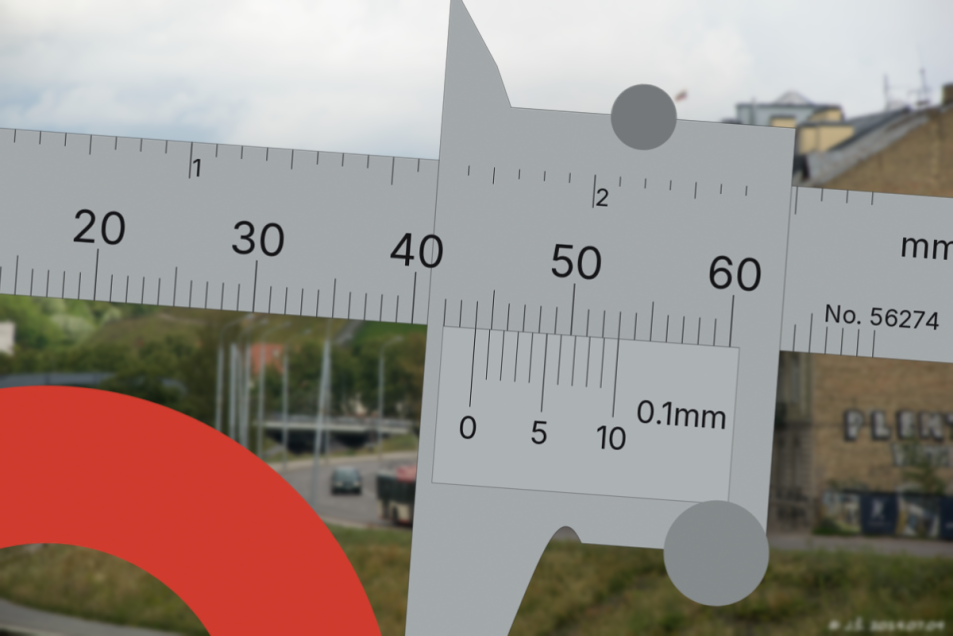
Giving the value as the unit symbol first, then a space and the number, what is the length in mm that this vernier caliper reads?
mm 44.0
